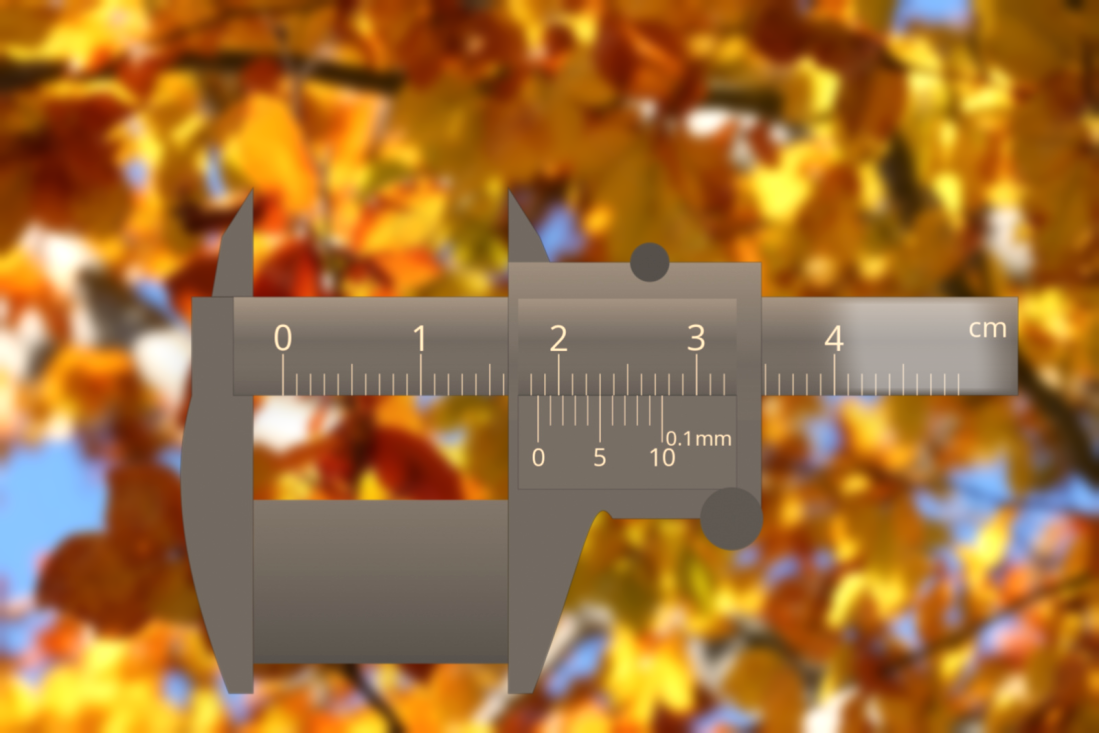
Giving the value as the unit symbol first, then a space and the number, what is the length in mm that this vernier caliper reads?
mm 18.5
